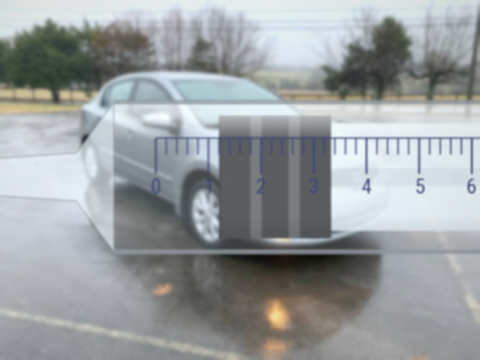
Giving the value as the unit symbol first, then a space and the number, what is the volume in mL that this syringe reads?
mL 1.2
